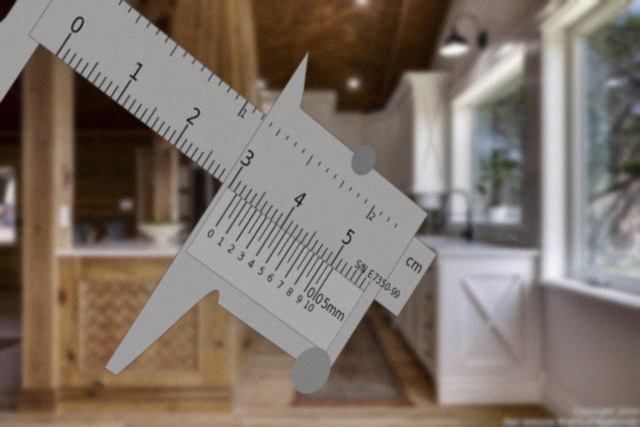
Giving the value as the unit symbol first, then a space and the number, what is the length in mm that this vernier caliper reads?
mm 31.5
